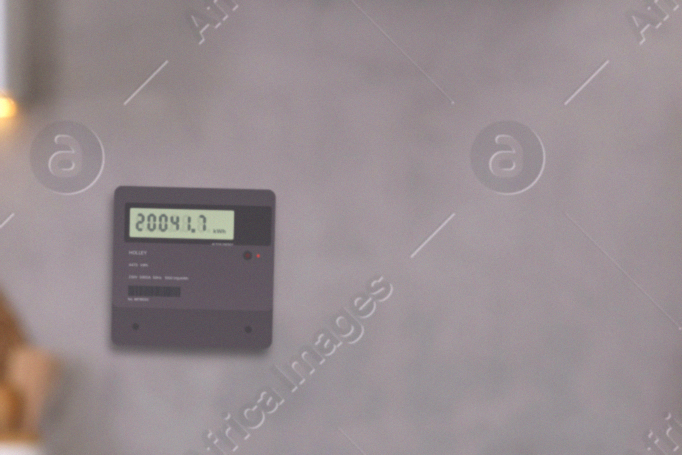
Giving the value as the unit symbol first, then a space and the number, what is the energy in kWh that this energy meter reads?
kWh 20041.7
